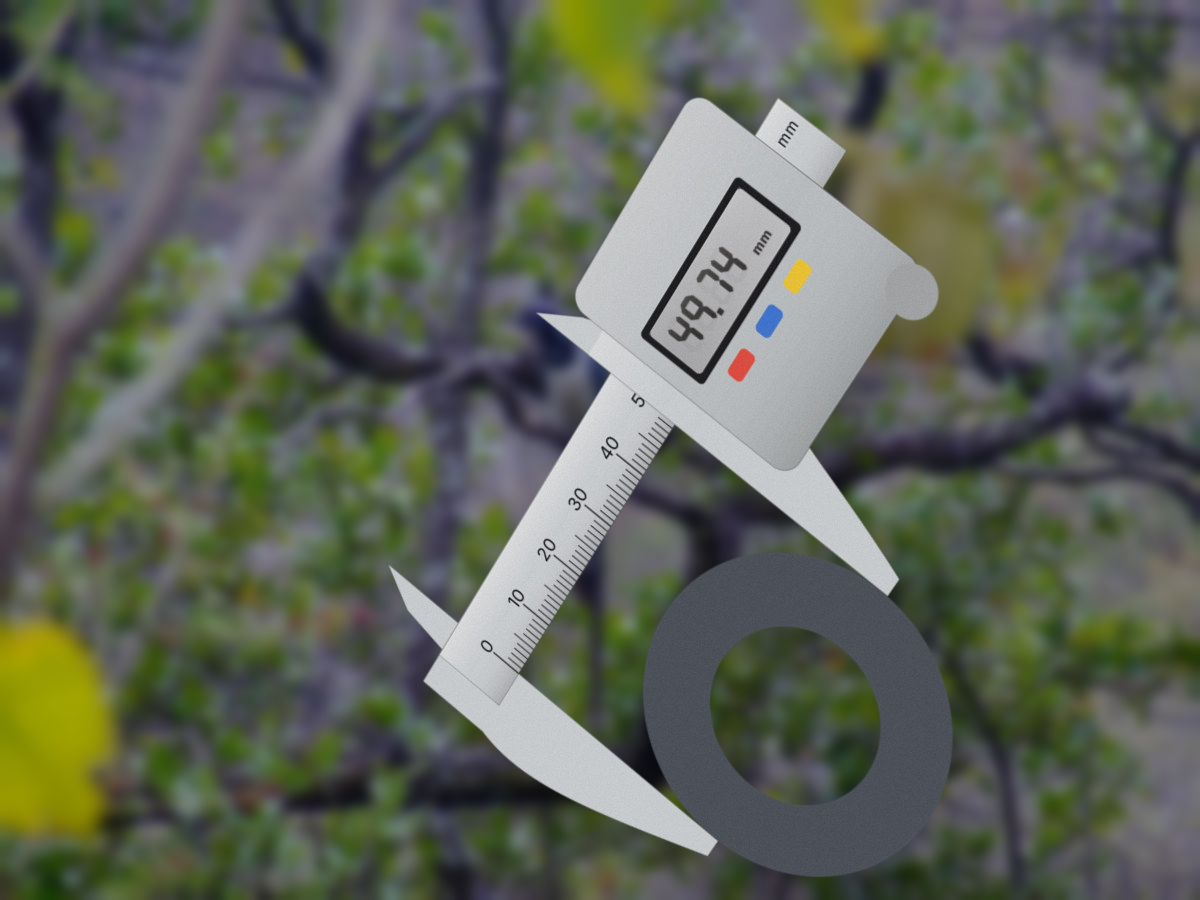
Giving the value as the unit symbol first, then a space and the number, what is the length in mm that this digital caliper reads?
mm 49.74
